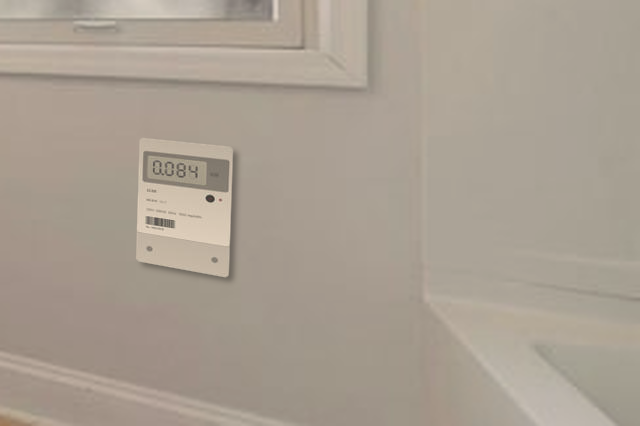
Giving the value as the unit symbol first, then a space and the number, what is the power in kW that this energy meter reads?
kW 0.084
